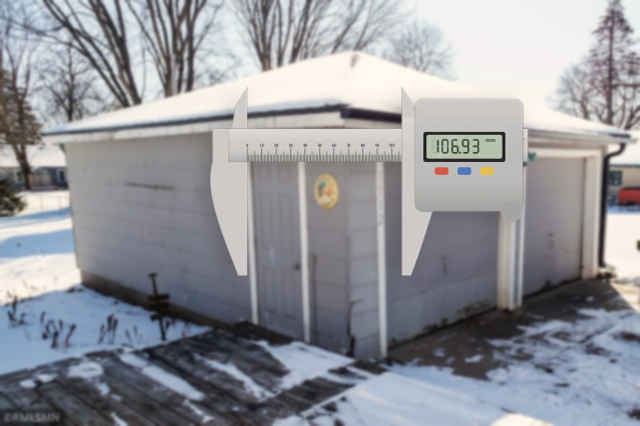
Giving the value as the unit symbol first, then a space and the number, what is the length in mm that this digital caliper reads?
mm 106.93
